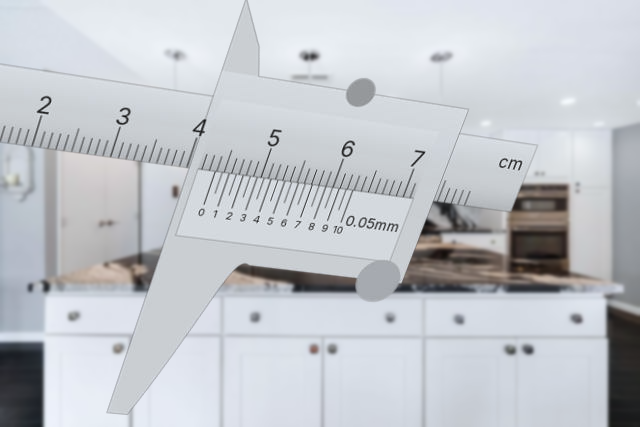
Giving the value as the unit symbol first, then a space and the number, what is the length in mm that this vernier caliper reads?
mm 43.8
